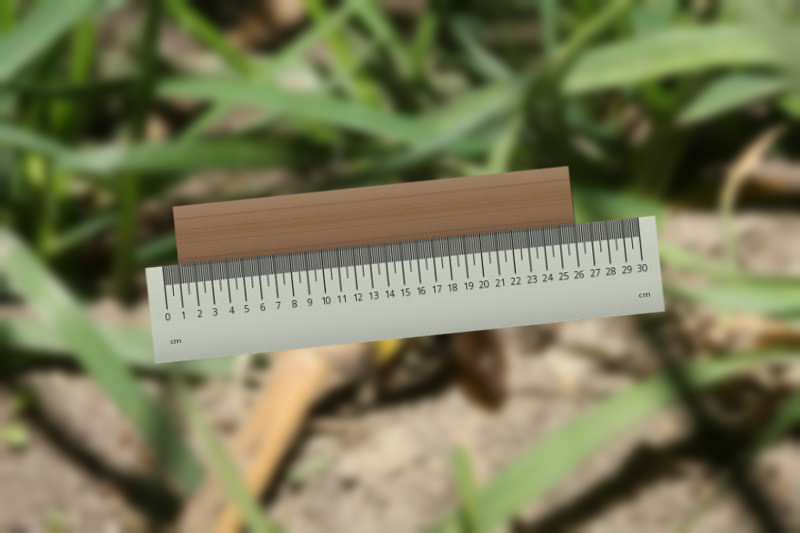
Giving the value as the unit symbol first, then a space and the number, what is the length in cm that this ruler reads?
cm 25
